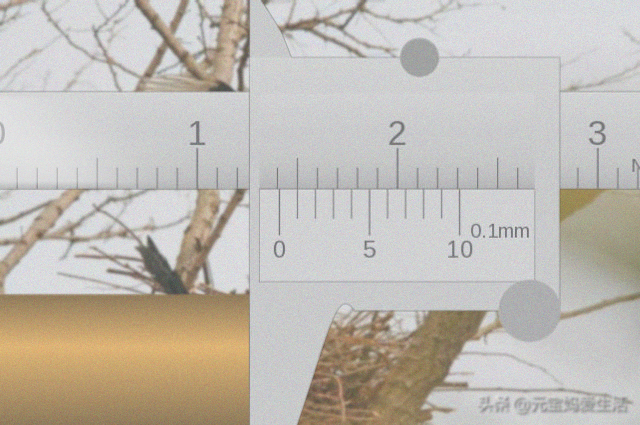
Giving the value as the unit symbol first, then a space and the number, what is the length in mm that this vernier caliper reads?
mm 14.1
